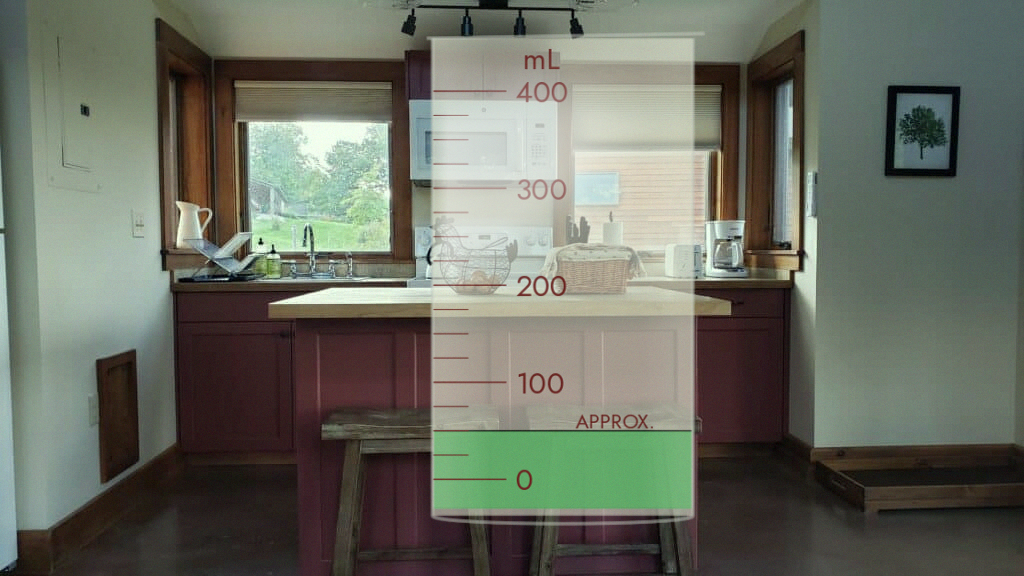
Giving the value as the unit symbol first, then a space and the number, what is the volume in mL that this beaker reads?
mL 50
